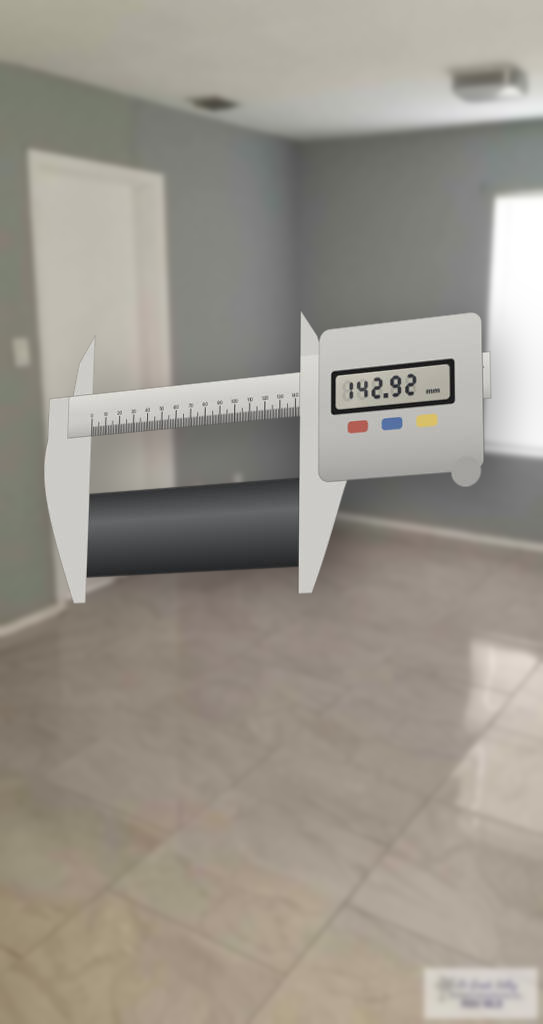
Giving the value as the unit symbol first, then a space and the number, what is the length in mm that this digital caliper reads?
mm 142.92
